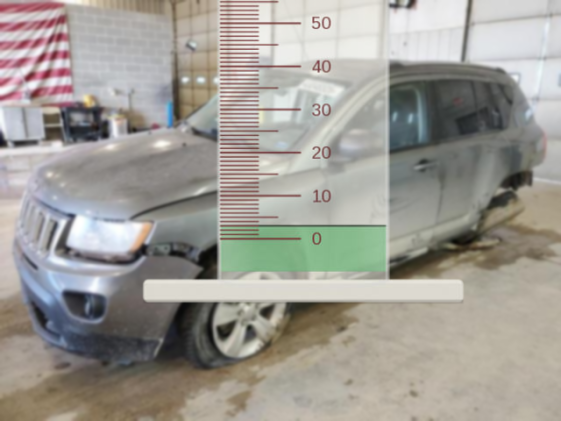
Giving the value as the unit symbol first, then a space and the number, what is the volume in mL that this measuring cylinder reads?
mL 3
